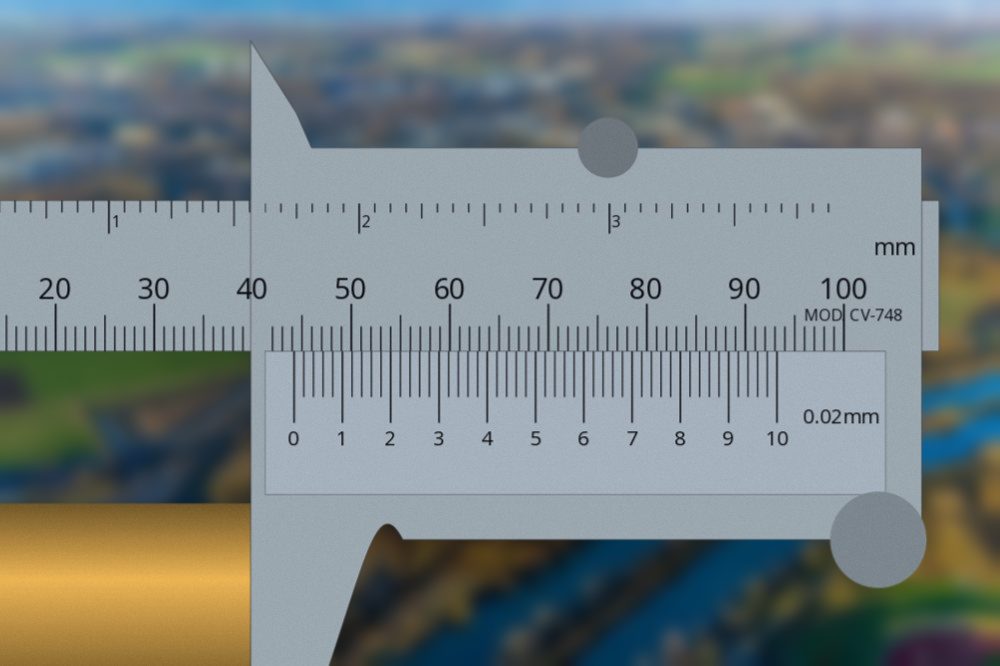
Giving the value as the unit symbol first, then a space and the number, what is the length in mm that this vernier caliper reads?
mm 44.2
